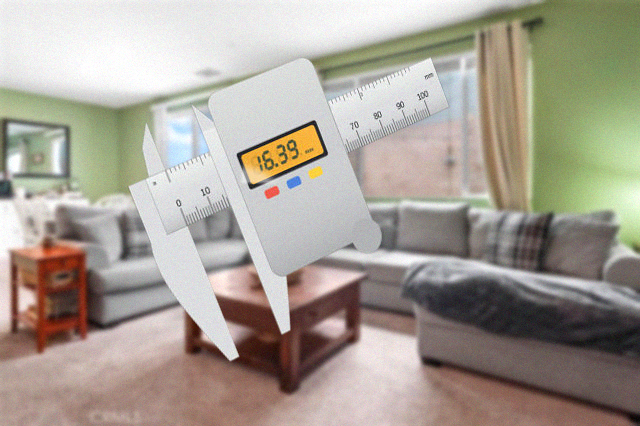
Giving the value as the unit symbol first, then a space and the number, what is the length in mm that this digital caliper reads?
mm 16.39
